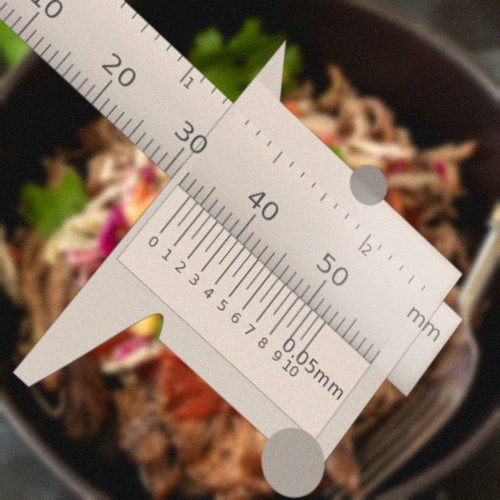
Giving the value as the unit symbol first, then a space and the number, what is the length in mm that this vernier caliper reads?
mm 33.6
